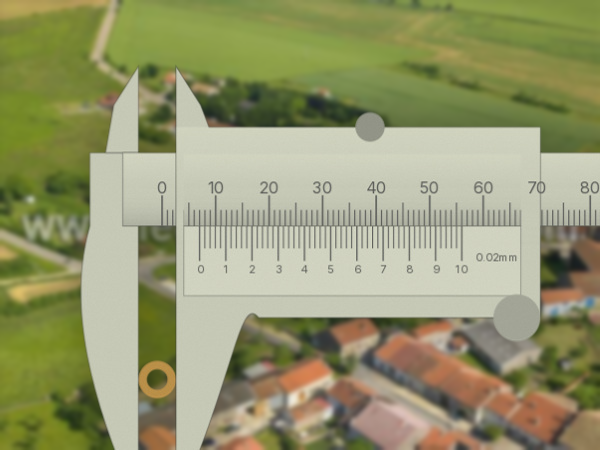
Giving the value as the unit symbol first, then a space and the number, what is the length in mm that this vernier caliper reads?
mm 7.0
